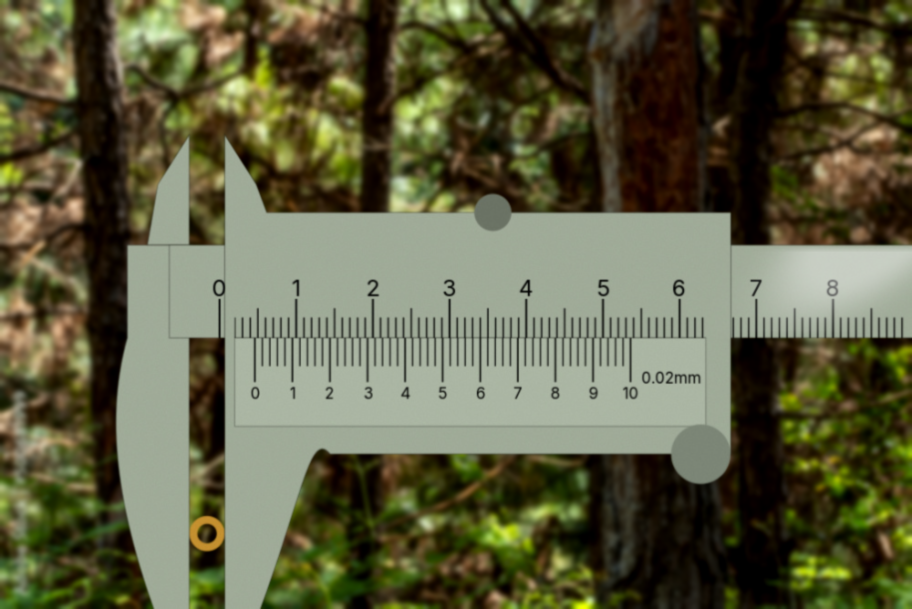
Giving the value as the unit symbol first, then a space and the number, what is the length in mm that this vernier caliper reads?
mm 4.6
